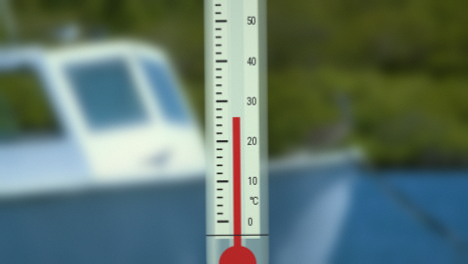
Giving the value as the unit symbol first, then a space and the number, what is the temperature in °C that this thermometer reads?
°C 26
